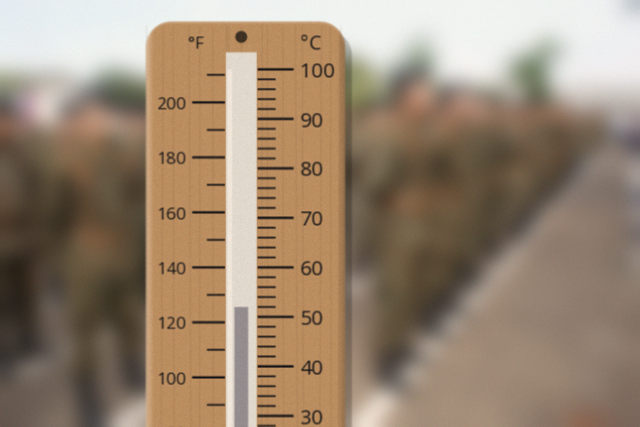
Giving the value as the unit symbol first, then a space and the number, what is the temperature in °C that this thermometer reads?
°C 52
